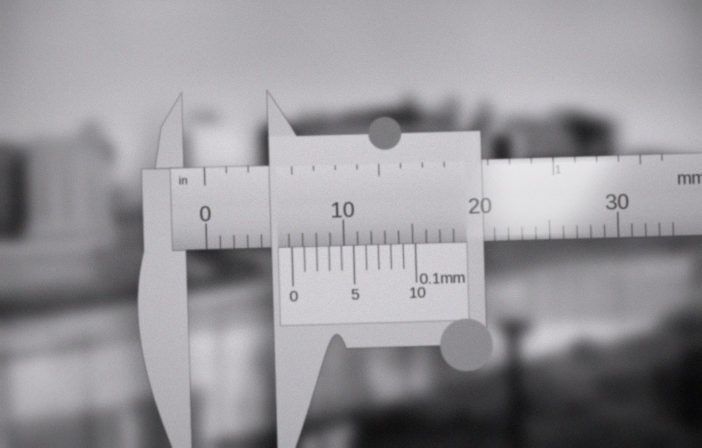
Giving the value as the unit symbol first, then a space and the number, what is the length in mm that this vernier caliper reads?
mm 6.2
